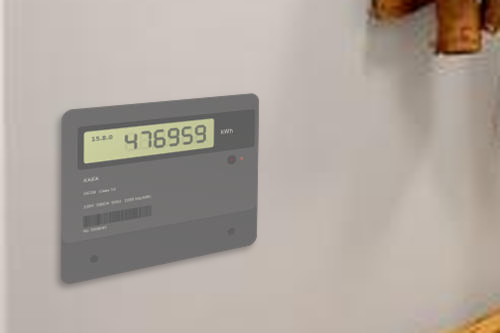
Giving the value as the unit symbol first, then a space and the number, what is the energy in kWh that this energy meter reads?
kWh 476959
